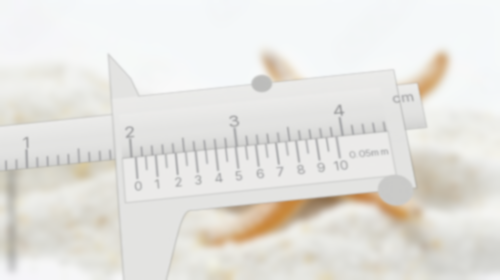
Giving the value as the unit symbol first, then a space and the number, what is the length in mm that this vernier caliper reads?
mm 20.4
